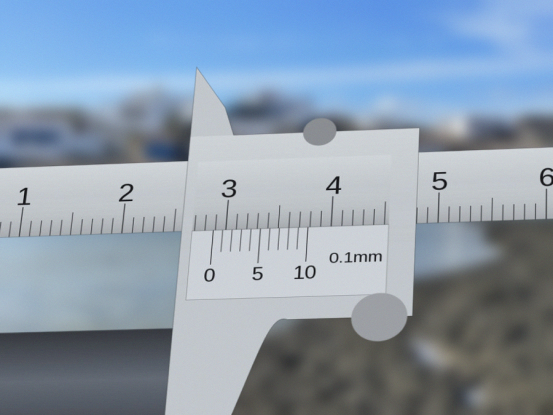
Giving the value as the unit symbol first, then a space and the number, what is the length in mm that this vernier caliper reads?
mm 28.8
